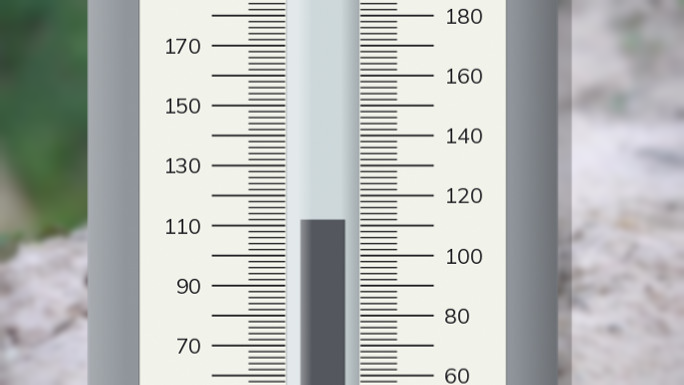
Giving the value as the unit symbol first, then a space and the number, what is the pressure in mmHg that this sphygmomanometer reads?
mmHg 112
